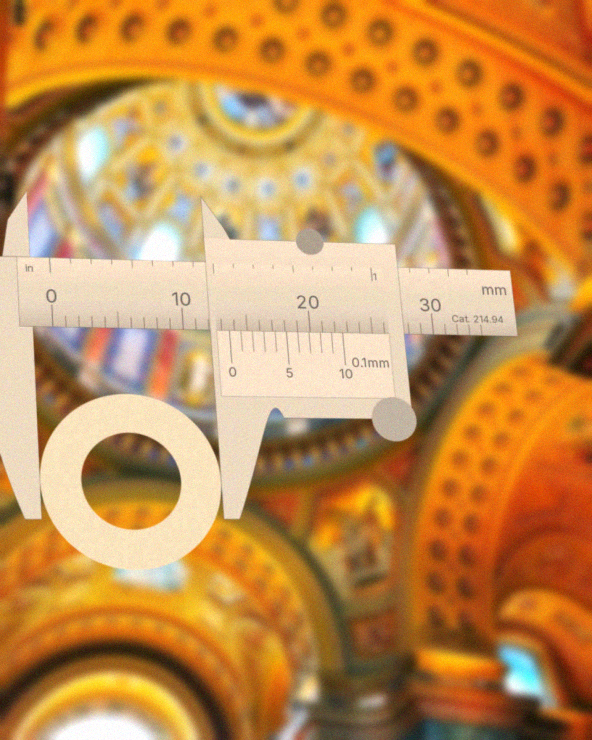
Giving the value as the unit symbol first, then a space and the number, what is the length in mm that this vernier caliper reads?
mm 13.6
